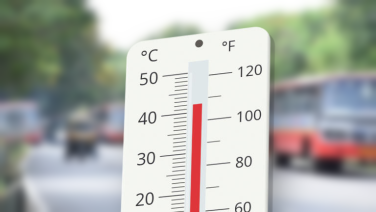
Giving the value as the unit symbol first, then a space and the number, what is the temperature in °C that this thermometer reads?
°C 42
